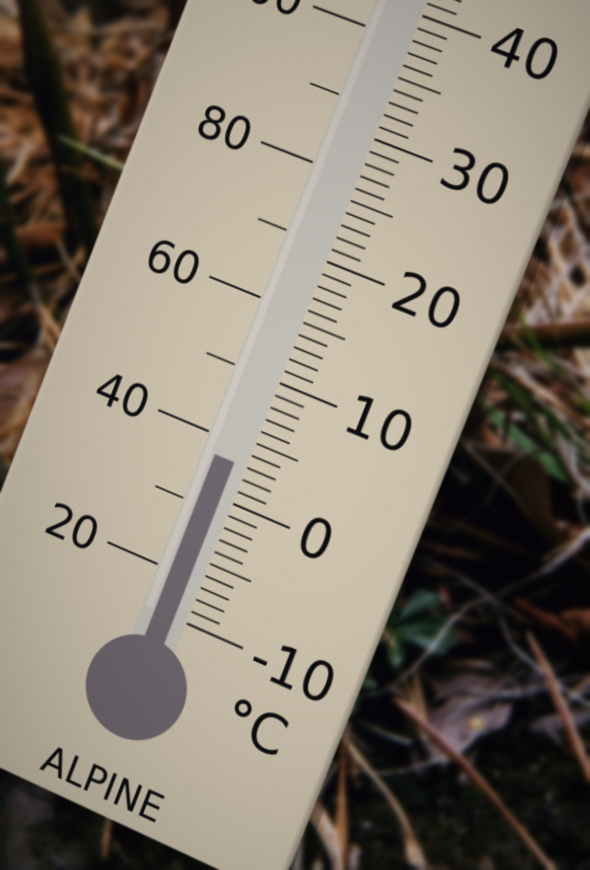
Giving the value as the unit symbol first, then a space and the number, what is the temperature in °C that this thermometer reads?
°C 3
